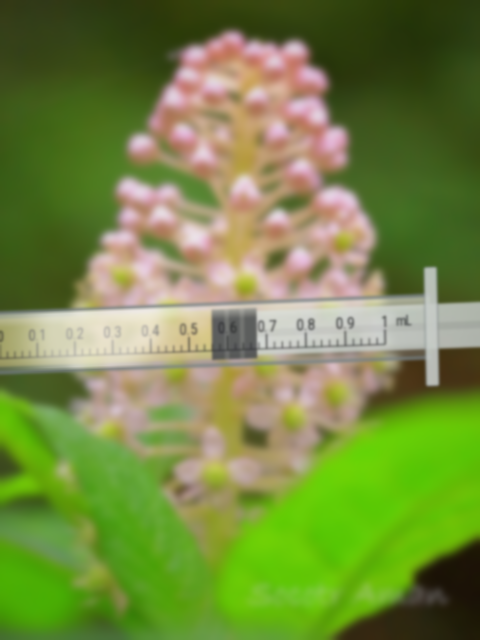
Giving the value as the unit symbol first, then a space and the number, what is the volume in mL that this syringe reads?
mL 0.56
